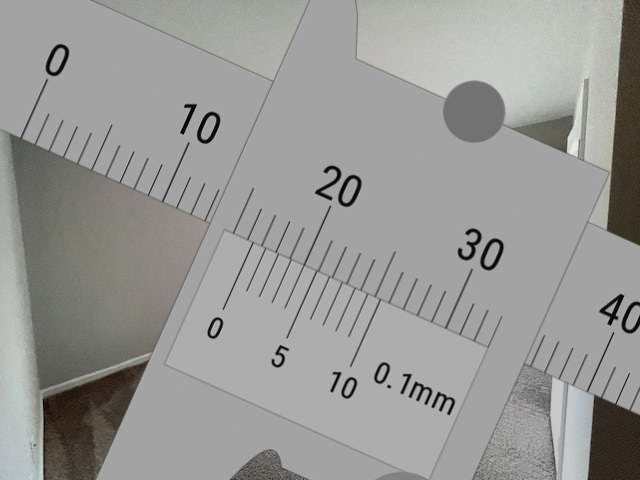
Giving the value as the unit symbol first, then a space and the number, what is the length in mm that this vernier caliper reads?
mm 16.4
